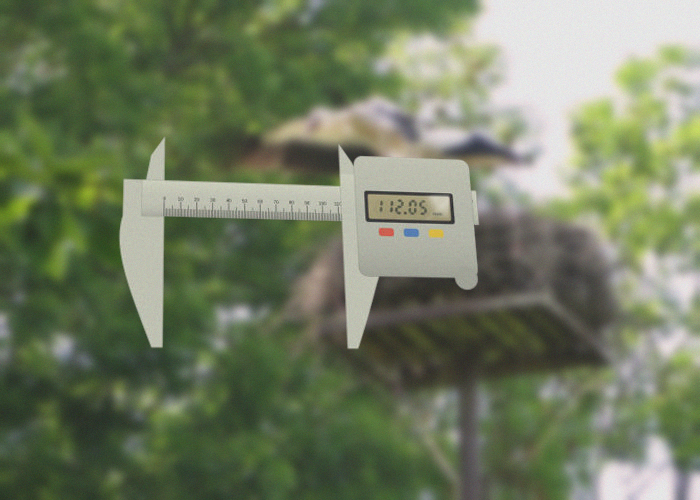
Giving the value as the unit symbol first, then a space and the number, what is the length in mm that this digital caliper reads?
mm 112.05
